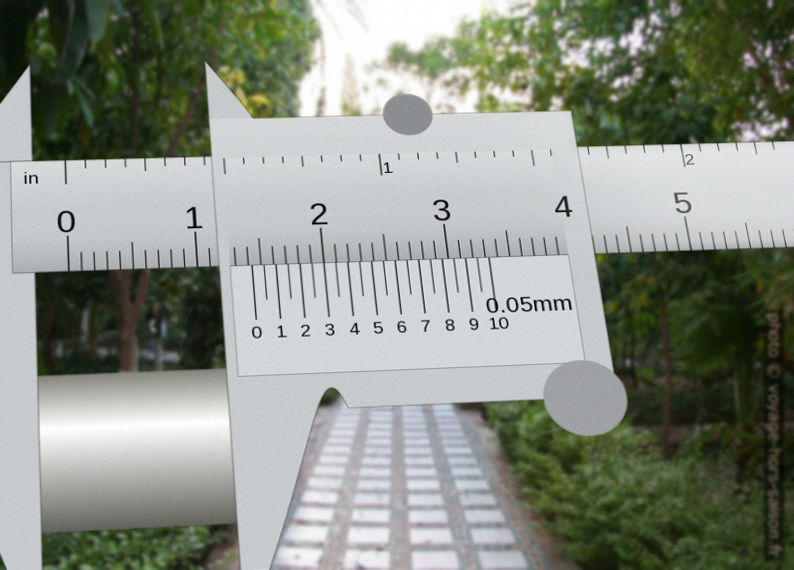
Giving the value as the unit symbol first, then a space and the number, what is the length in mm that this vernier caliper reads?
mm 14.3
